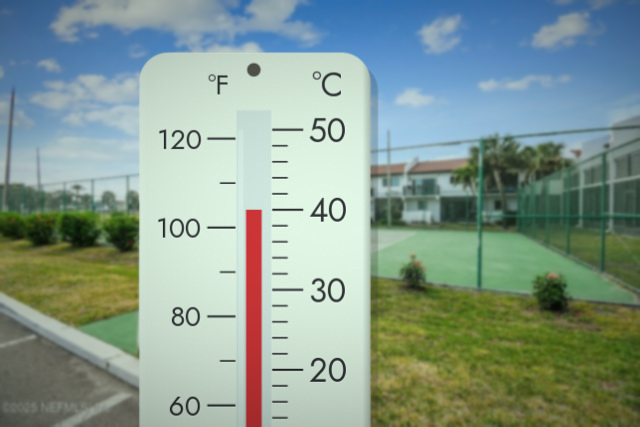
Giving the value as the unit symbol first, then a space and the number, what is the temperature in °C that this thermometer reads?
°C 40
